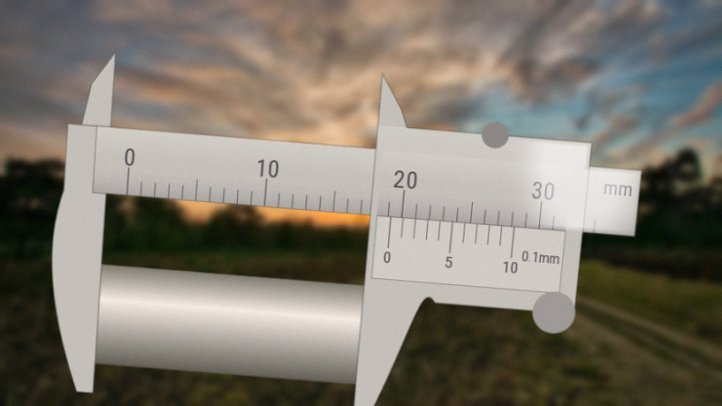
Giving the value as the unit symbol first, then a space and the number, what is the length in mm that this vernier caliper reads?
mm 19.2
